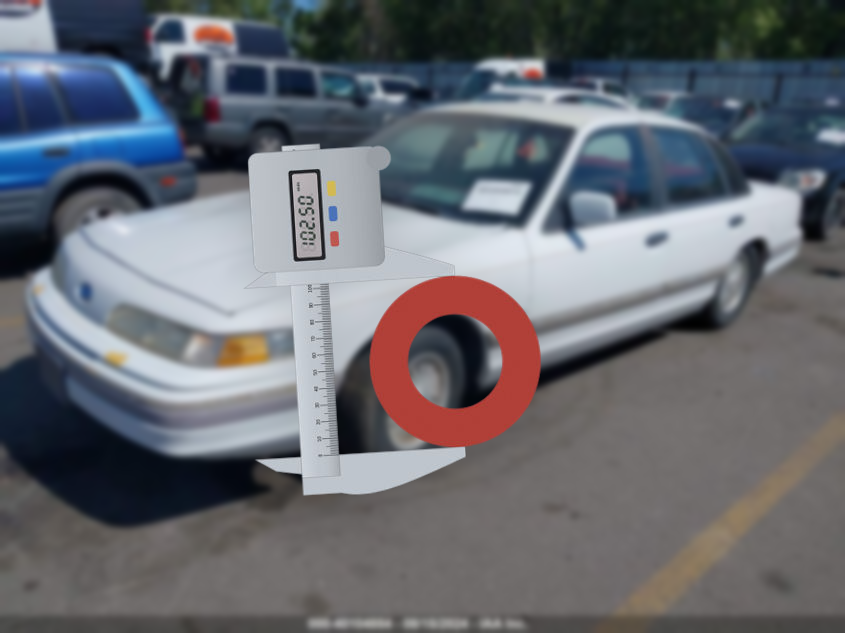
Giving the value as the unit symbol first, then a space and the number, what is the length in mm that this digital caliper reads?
mm 102.50
